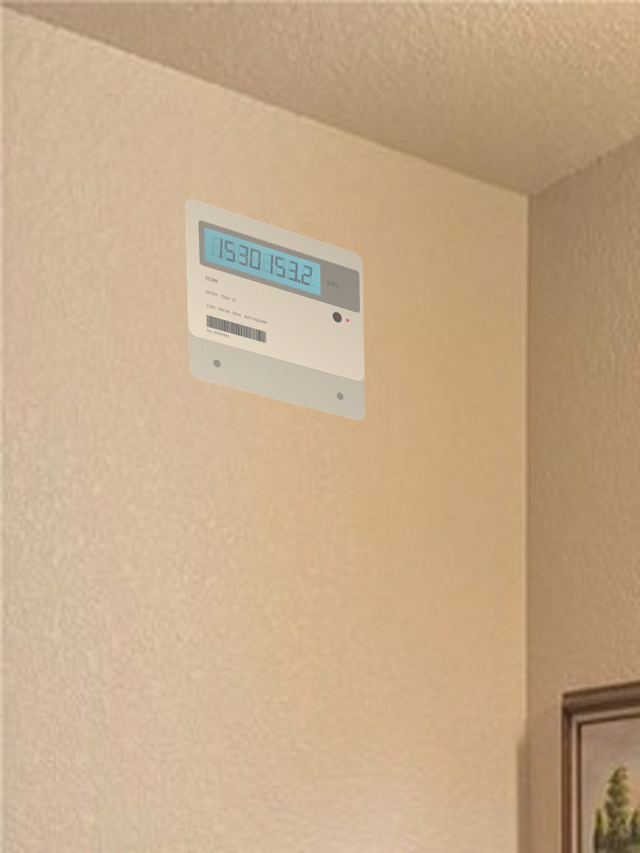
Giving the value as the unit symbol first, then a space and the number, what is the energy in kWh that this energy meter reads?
kWh 1530153.2
